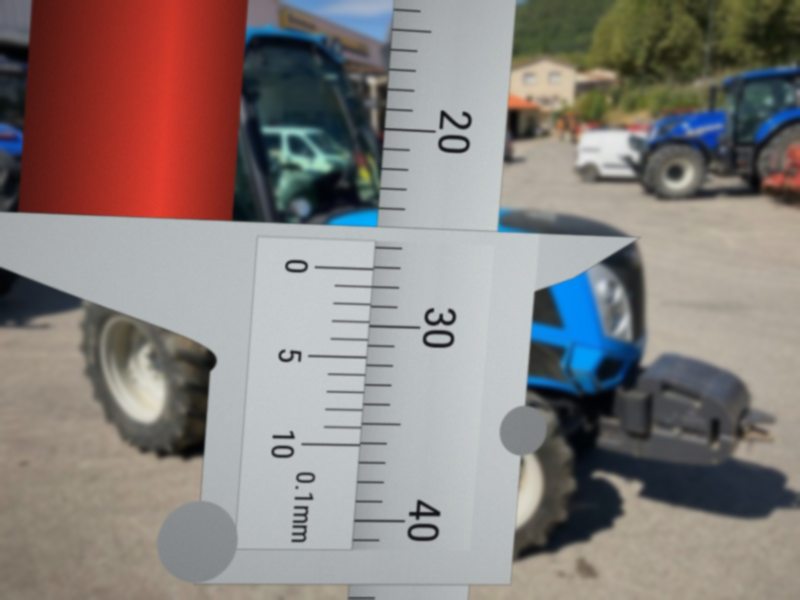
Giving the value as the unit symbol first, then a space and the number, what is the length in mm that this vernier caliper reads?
mm 27.1
